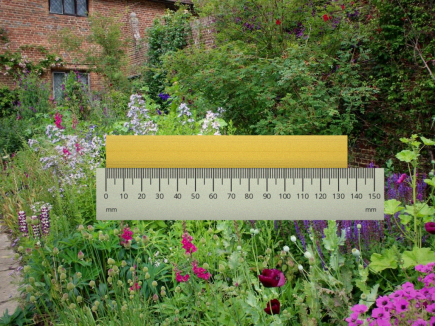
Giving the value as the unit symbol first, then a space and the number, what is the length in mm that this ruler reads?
mm 135
